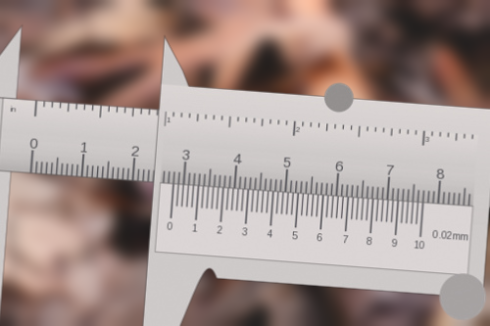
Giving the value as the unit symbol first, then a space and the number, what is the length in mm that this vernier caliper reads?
mm 28.0
